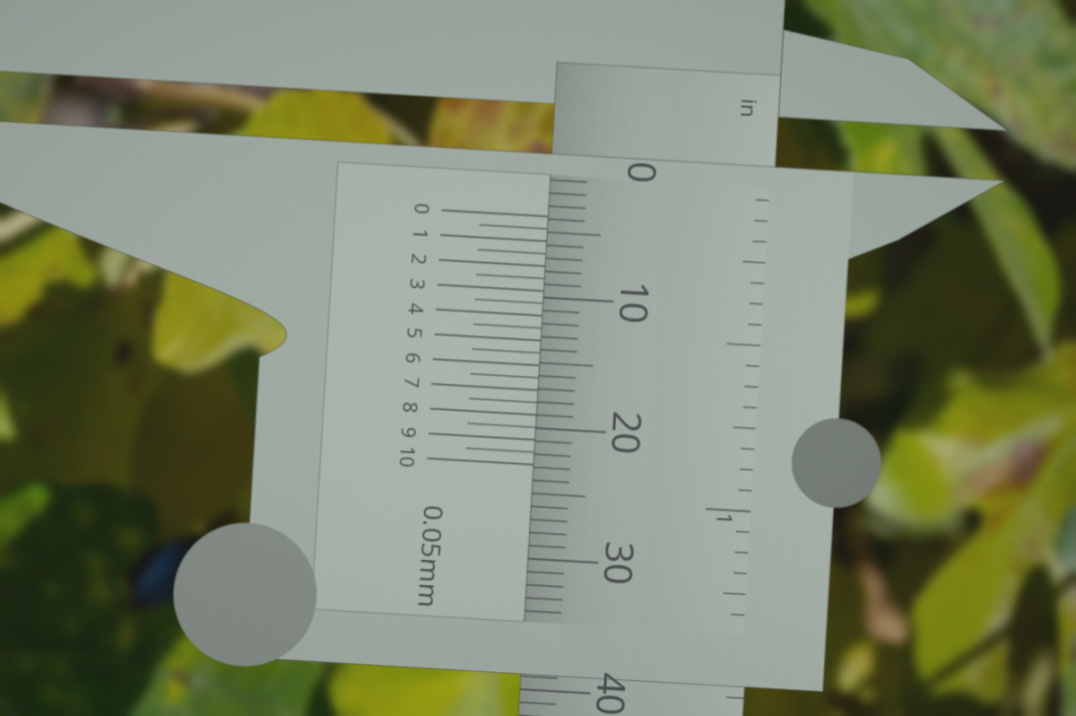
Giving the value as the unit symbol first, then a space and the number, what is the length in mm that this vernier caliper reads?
mm 3.8
